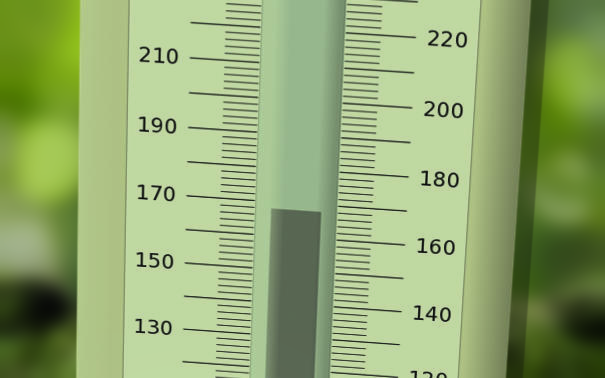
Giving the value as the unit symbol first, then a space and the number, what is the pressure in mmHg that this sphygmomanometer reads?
mmHg 168
